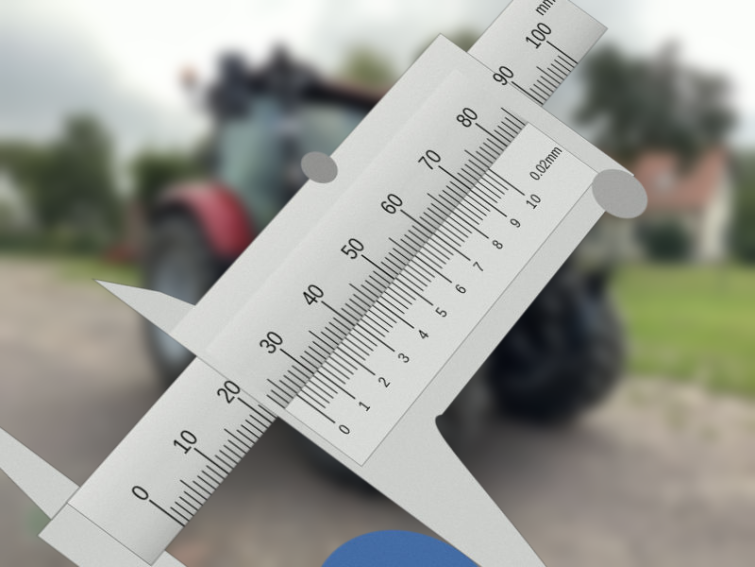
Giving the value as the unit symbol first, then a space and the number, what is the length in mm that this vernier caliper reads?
mm 25.8
